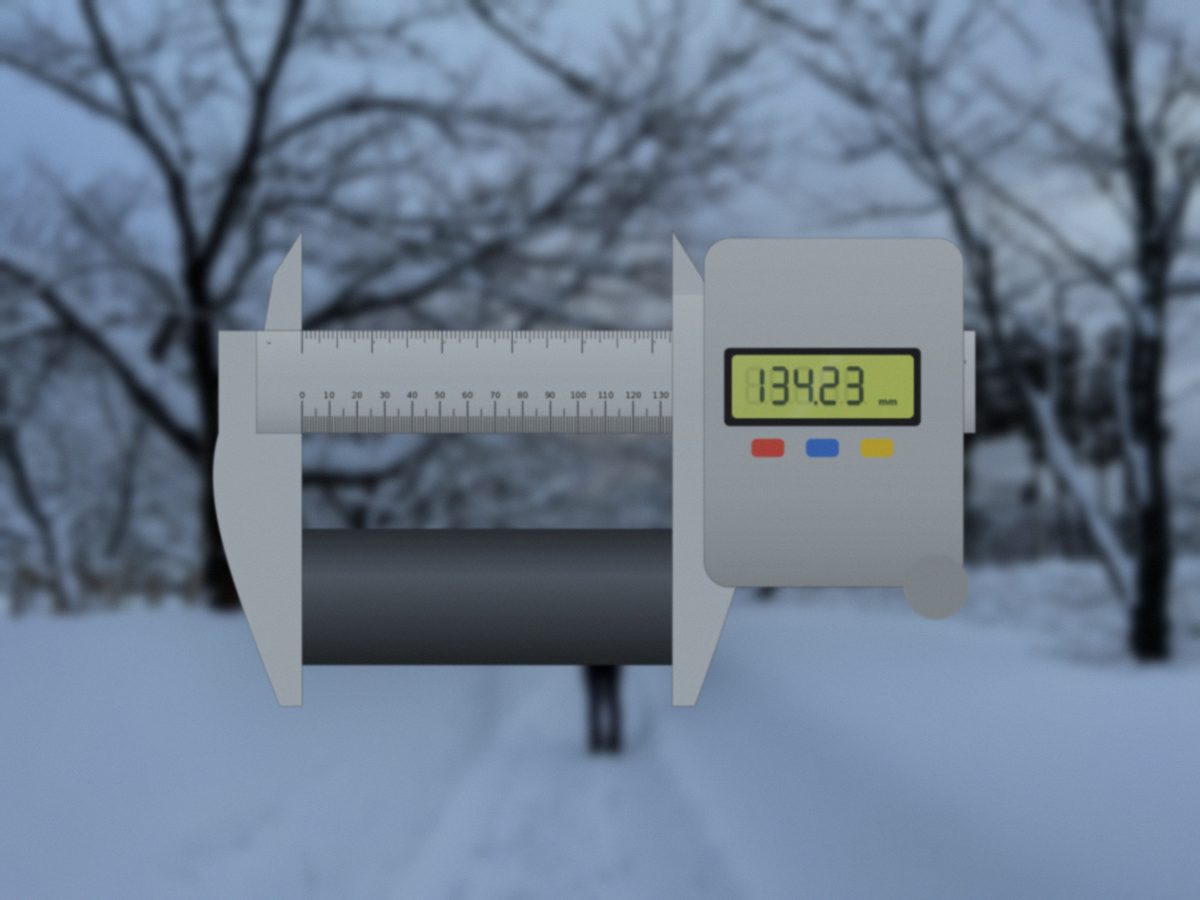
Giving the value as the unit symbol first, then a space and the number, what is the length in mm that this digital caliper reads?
mm 134.23
